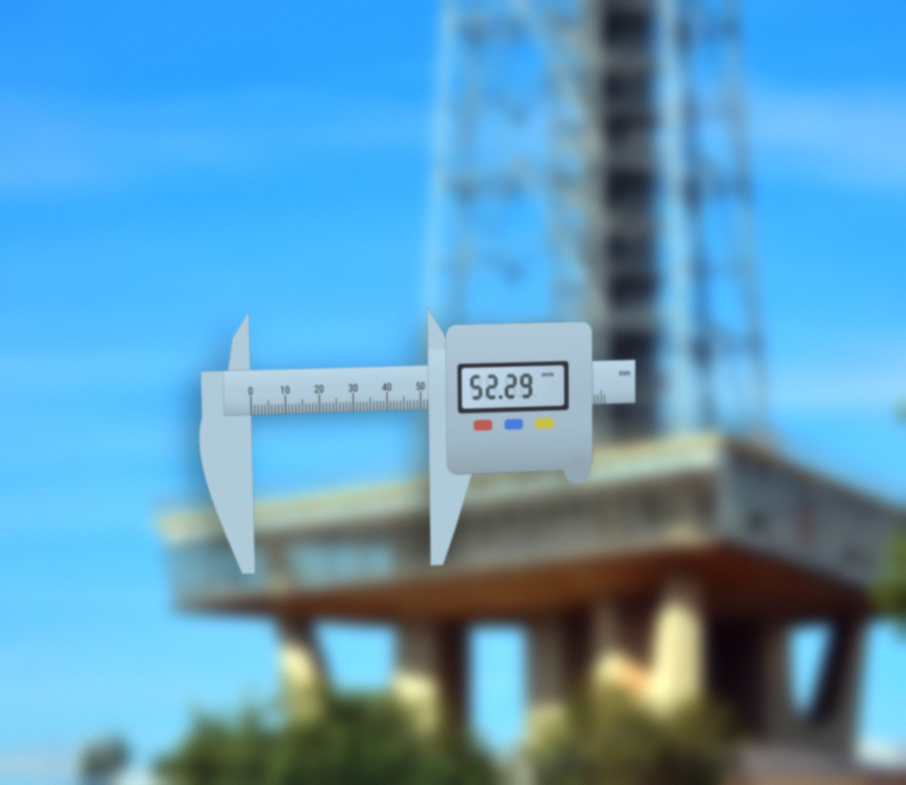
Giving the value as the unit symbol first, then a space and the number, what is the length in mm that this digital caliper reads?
mm 52.29
